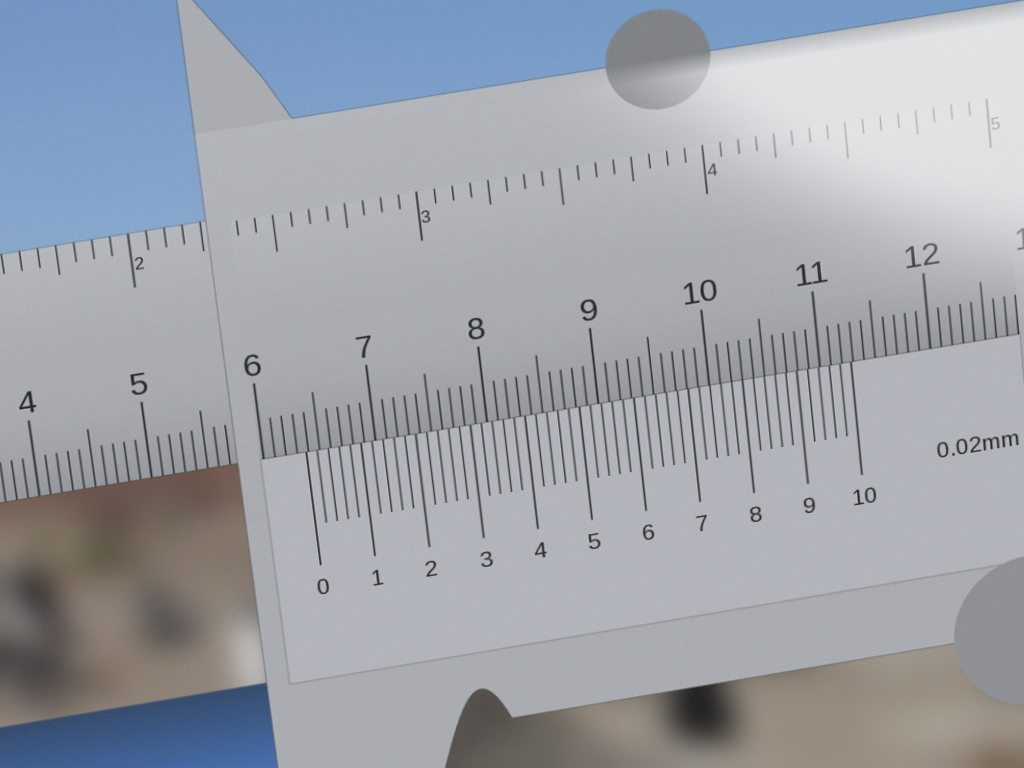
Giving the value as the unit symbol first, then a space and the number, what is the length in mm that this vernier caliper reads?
mm 63.8
